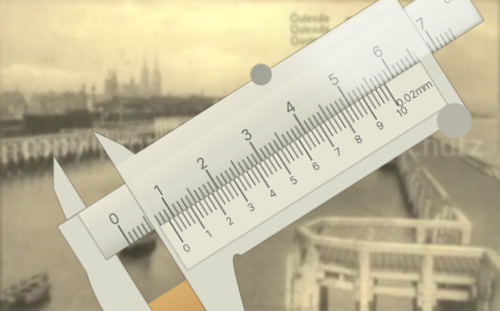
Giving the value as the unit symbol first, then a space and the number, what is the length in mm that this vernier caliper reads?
mm 8.8
